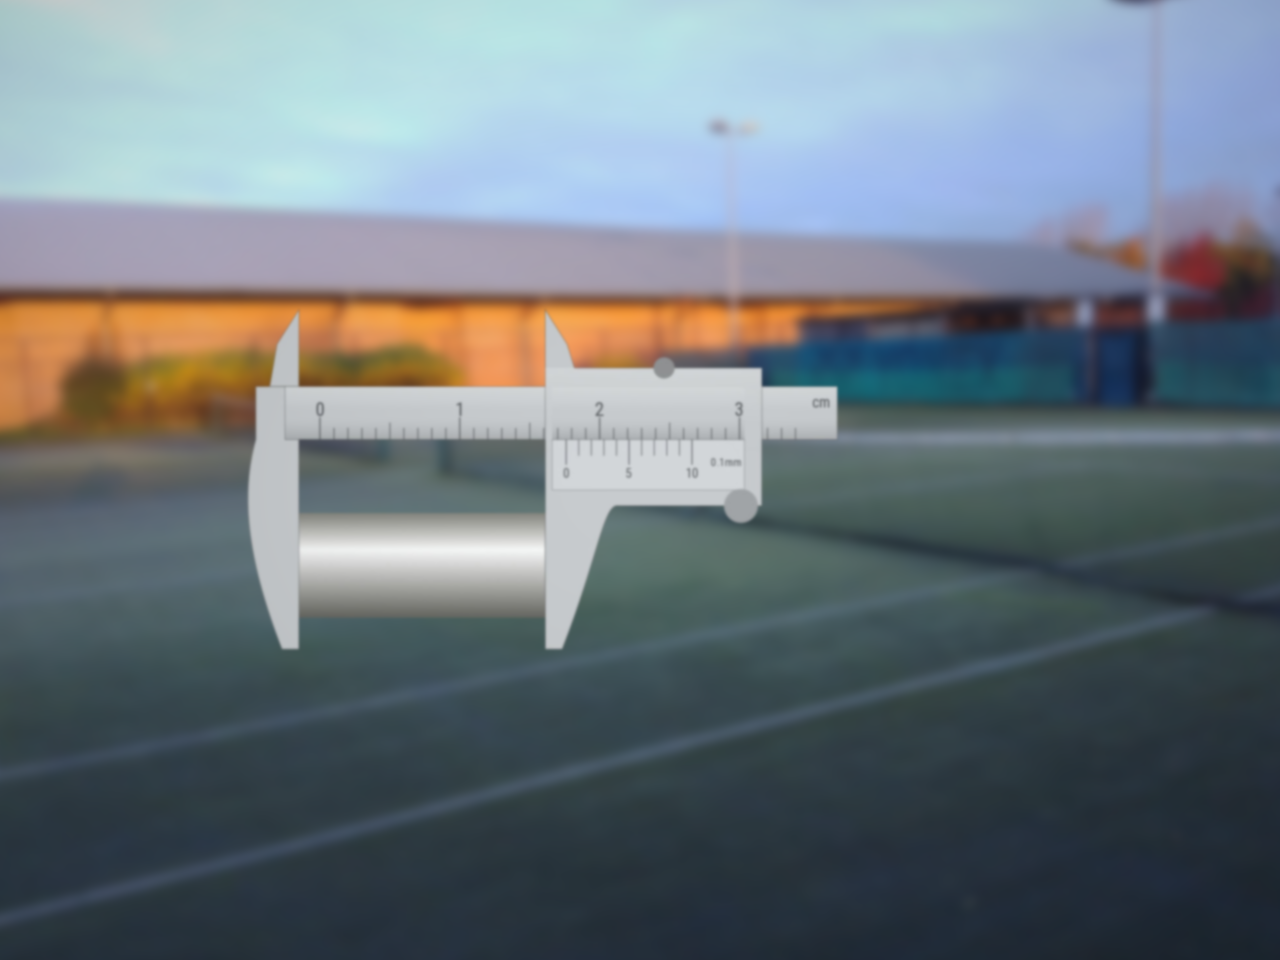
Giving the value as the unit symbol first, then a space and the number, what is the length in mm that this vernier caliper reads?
mm 17.6
